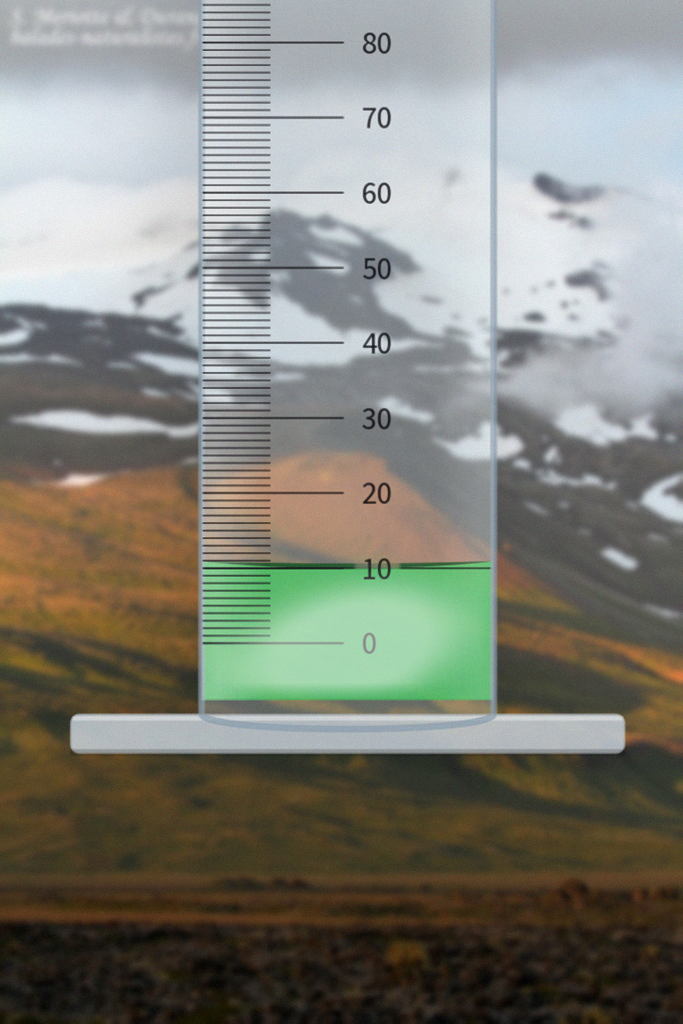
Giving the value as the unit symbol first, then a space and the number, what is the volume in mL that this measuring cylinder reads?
mL 10
